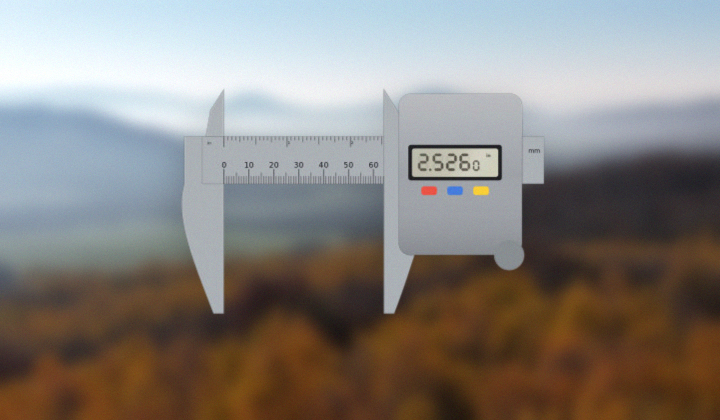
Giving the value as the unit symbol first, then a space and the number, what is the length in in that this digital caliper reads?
in 2.5260
